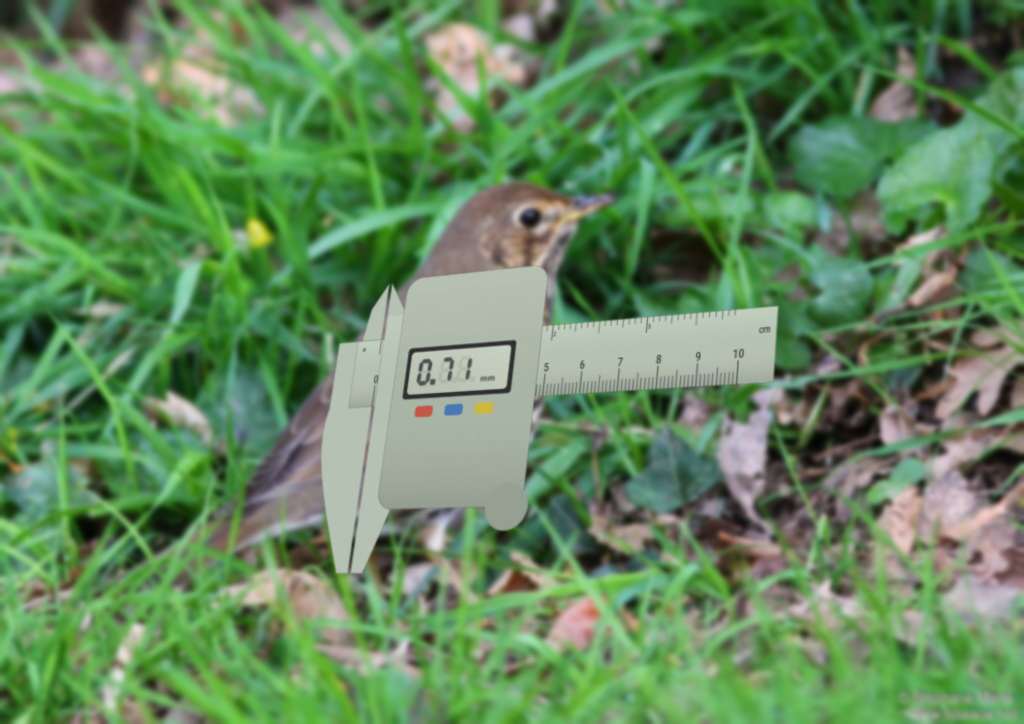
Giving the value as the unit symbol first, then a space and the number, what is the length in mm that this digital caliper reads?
mm 0.71
